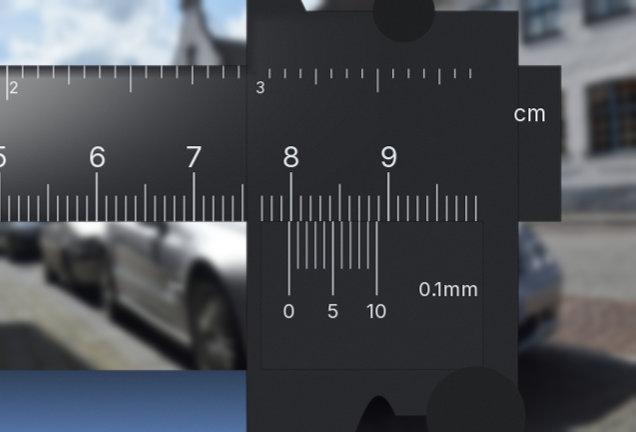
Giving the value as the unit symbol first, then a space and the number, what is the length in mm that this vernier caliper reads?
mm 79.8
